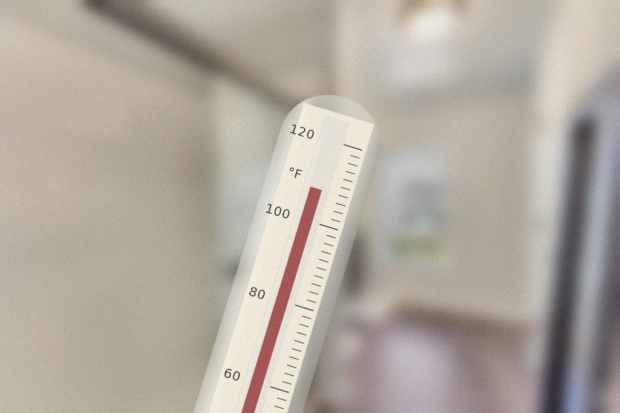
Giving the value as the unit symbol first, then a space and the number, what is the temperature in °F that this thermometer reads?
°F 108
